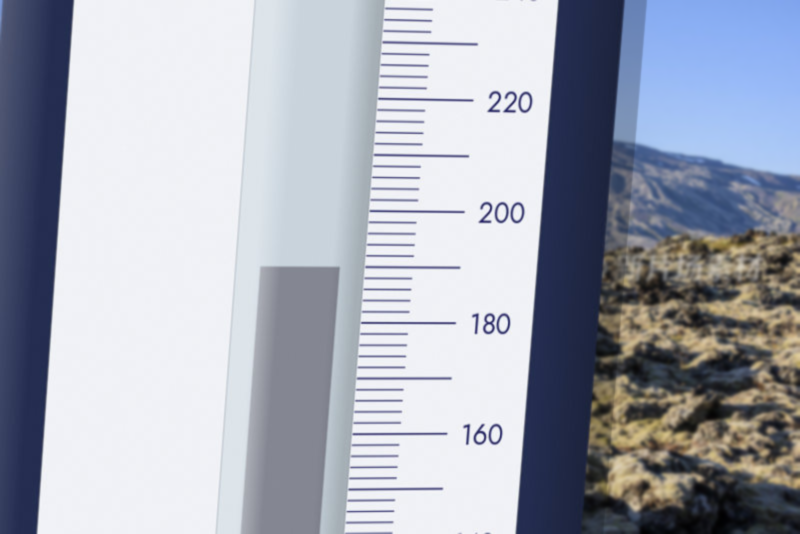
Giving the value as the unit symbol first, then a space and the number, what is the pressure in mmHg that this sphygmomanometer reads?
mmHg 190
